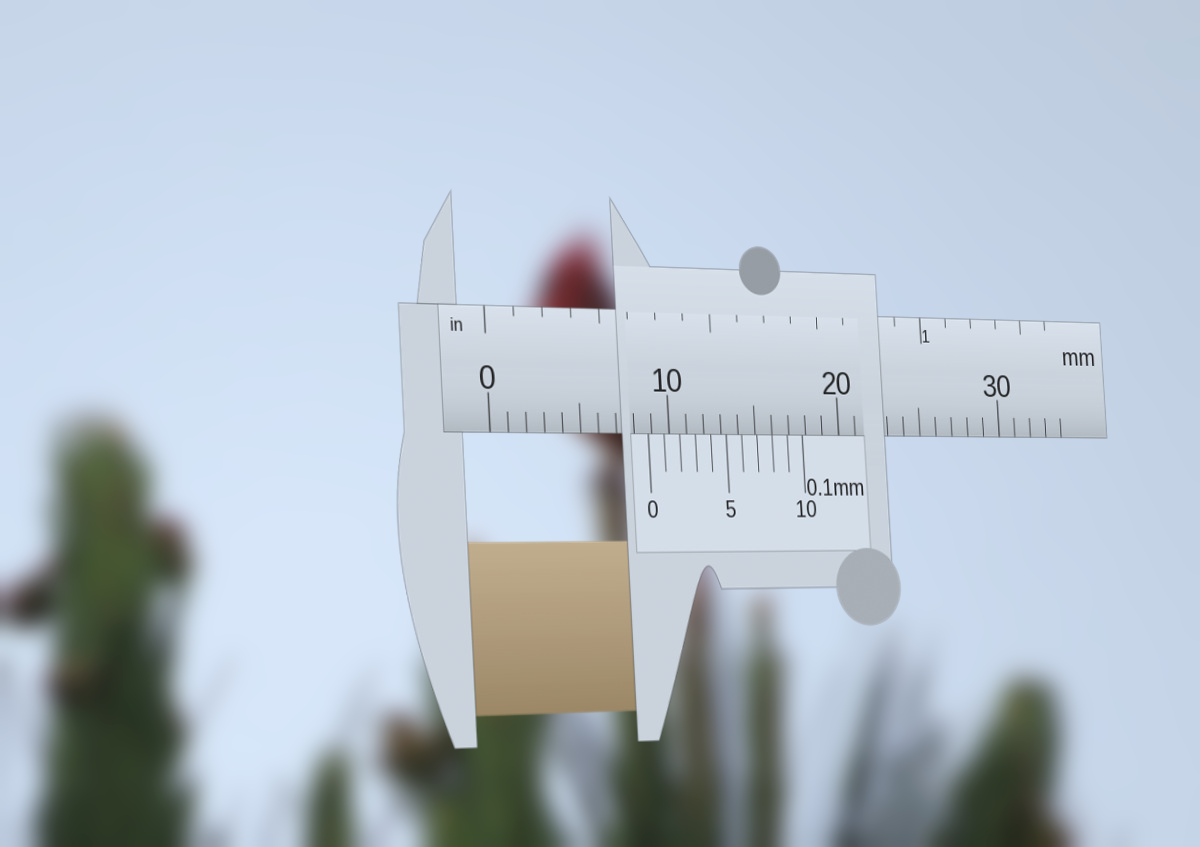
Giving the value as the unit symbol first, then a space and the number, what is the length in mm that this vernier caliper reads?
mm 8.8
